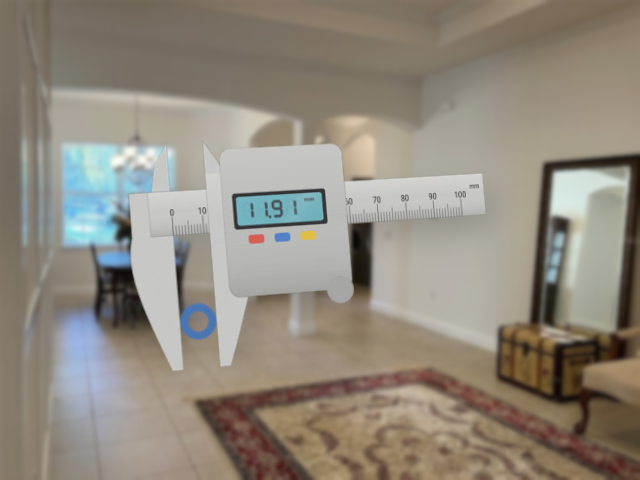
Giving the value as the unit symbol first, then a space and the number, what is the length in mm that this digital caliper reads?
mm 11.91
